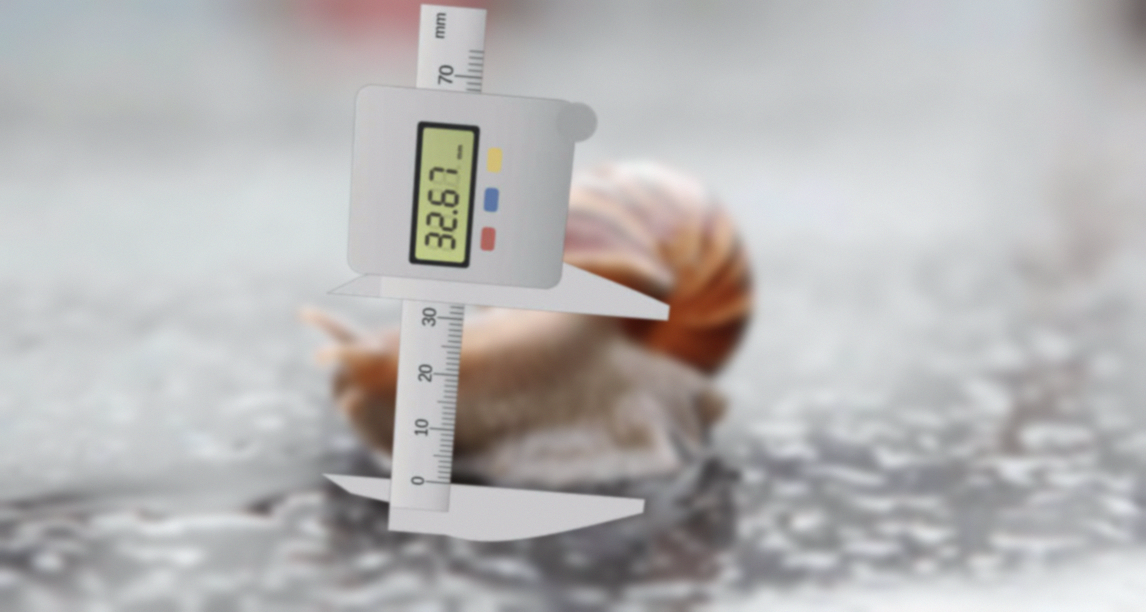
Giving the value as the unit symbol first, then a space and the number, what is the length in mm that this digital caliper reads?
mm 32.67
